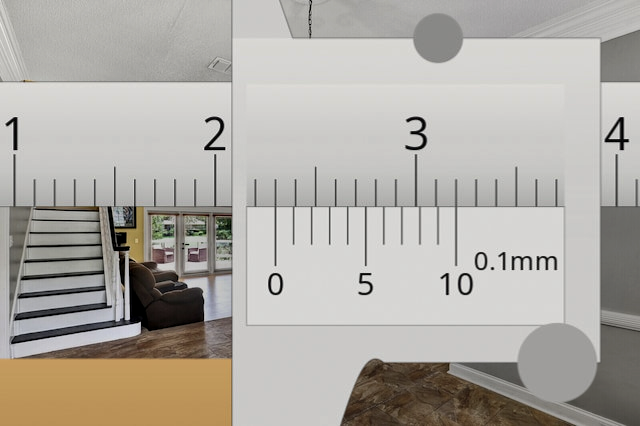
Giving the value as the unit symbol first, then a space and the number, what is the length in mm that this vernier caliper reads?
mm 23.0
